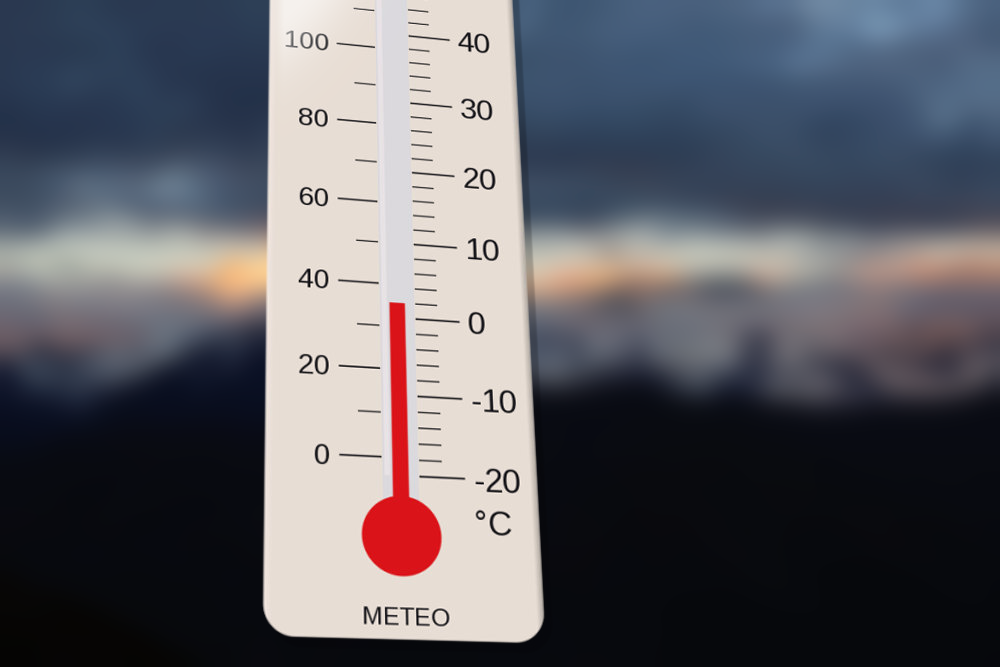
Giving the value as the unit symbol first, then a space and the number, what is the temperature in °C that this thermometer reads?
°C 2
